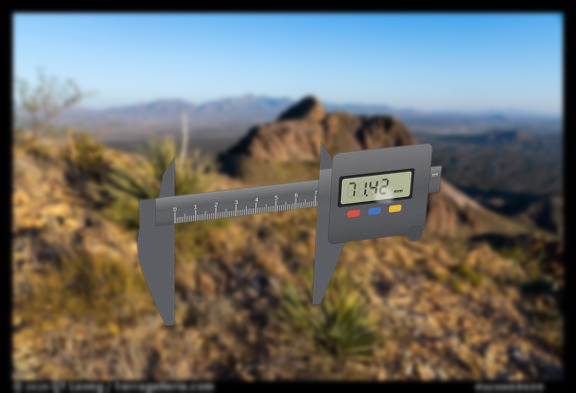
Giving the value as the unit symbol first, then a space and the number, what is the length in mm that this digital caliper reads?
mm 71.42
